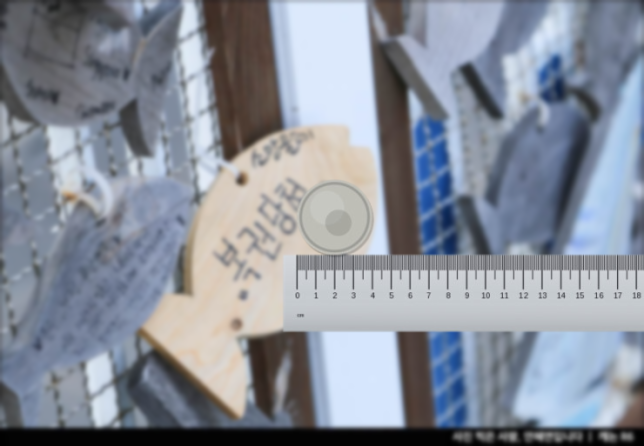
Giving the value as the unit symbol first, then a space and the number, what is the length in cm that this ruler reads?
cm 4
